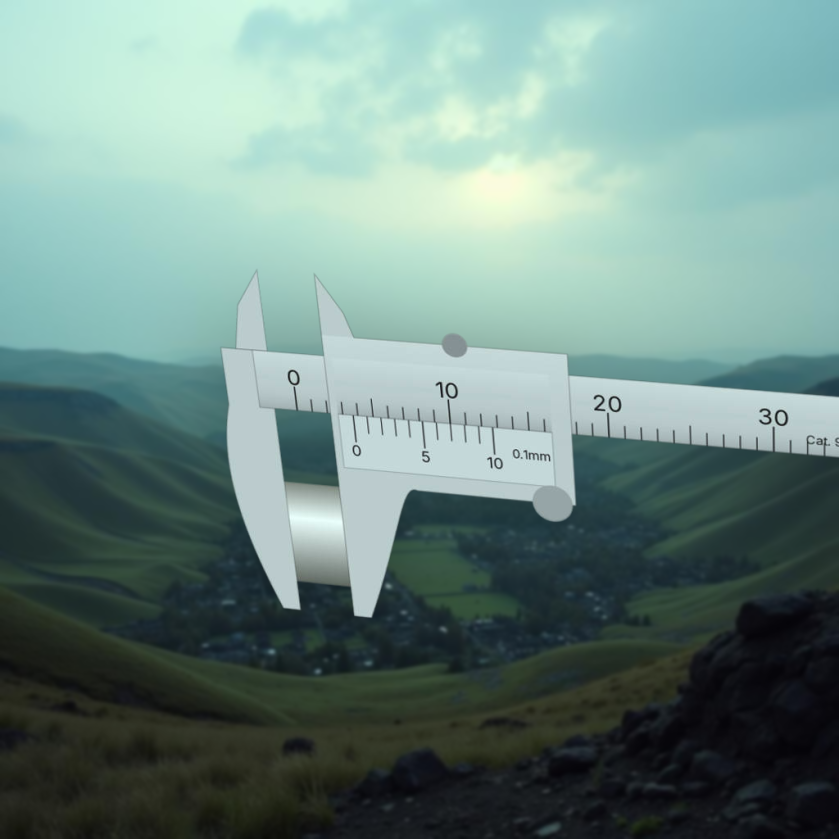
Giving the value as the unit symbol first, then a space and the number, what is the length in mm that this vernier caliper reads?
mm 3.7
